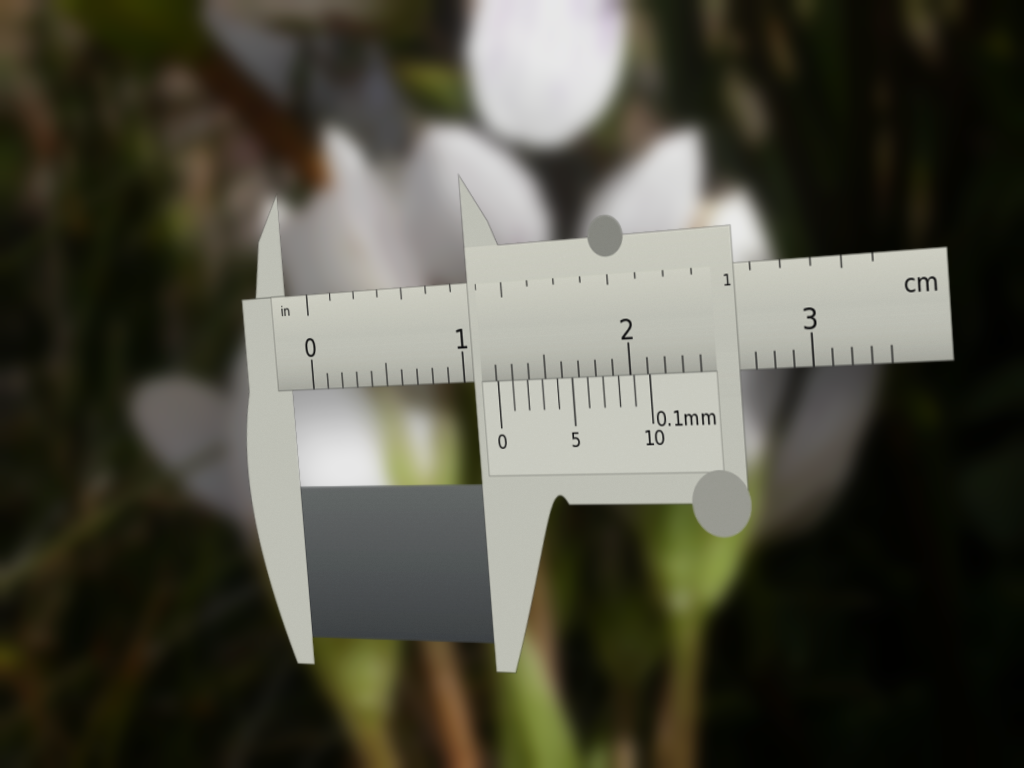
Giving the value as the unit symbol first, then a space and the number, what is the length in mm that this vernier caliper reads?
mm 12.1
